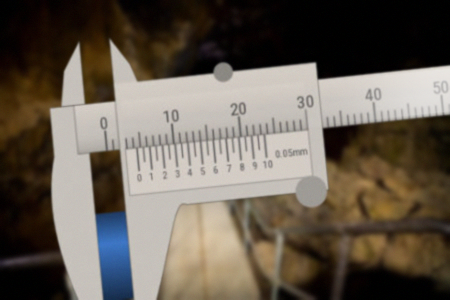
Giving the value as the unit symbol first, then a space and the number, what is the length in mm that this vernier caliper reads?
mm 4.5
